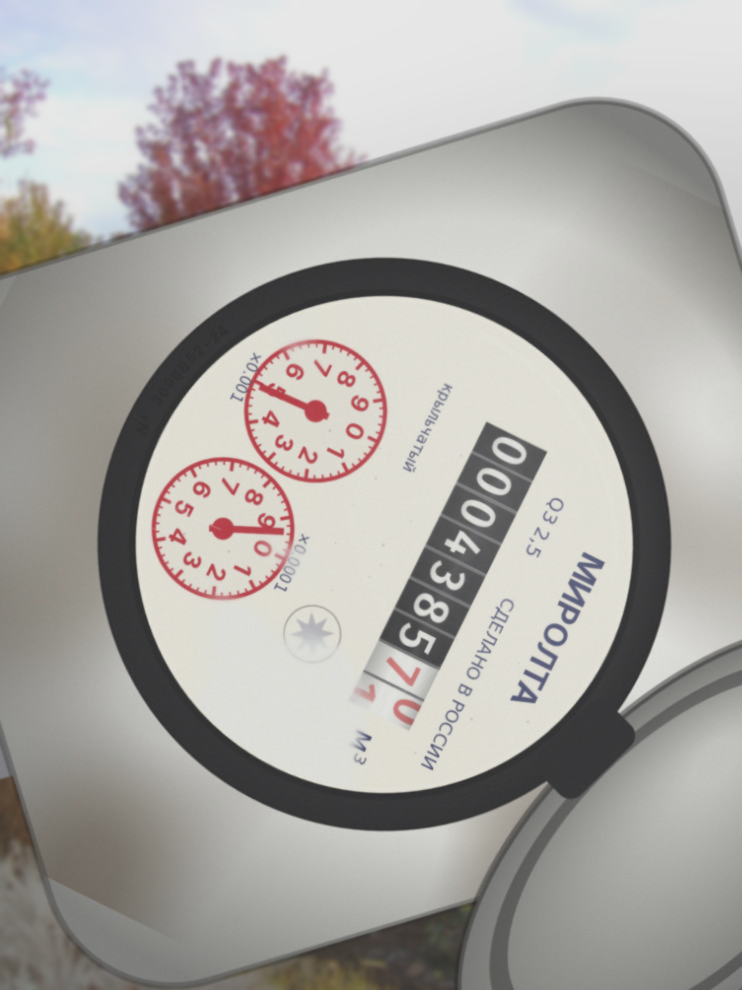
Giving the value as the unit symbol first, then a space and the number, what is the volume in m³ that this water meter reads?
m³ 4385.7049
